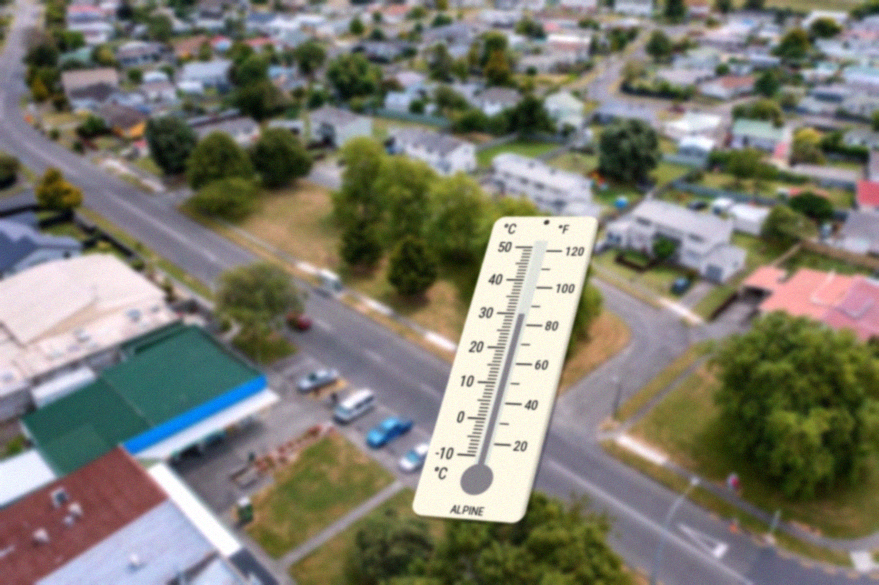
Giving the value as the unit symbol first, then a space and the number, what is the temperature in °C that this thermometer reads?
°C 30
